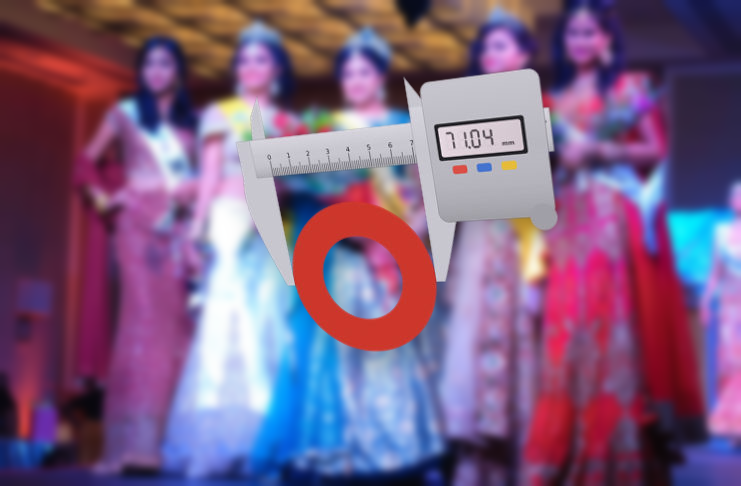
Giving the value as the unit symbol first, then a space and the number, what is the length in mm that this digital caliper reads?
mm 71.04
